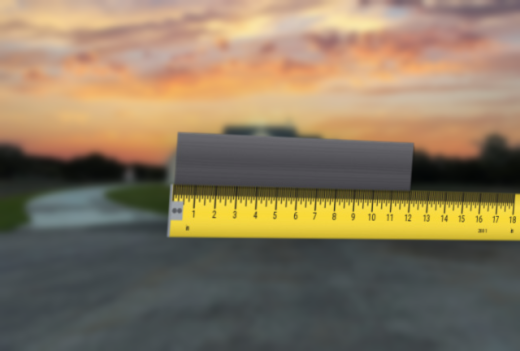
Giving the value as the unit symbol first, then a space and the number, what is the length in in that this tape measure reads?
in 12
